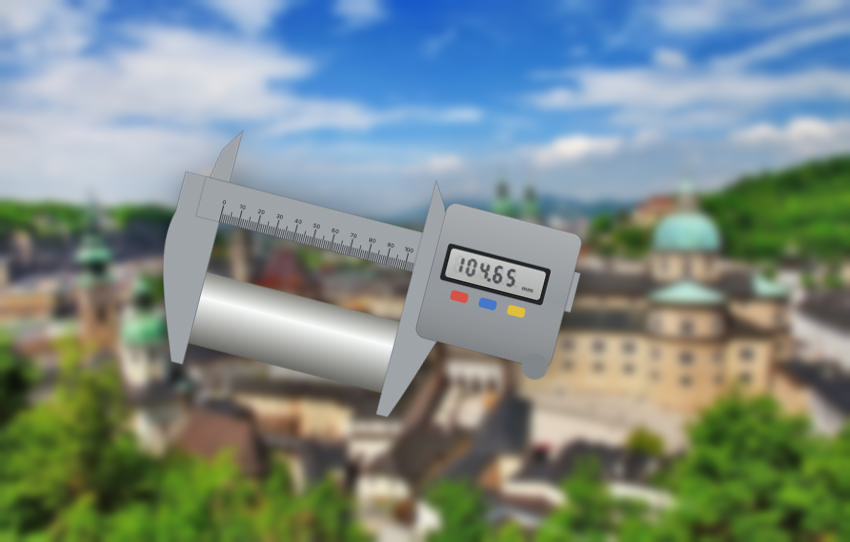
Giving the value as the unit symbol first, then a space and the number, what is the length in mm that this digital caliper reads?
mm 104.65
